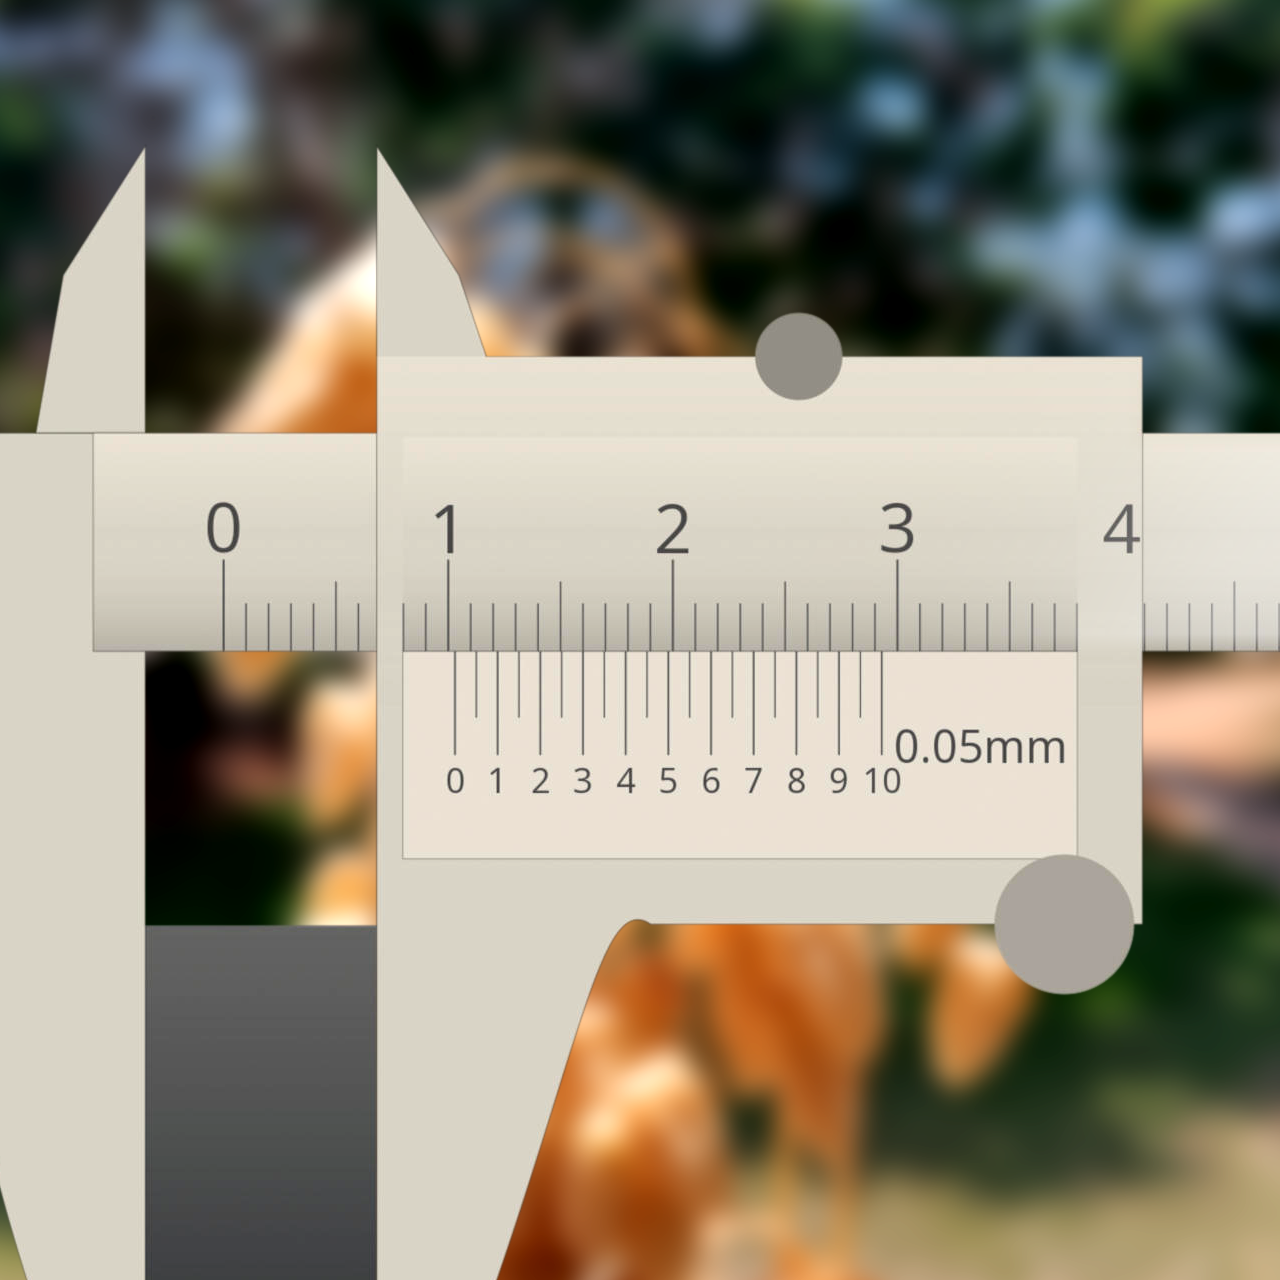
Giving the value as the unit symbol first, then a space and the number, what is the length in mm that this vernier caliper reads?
mm 10.3
